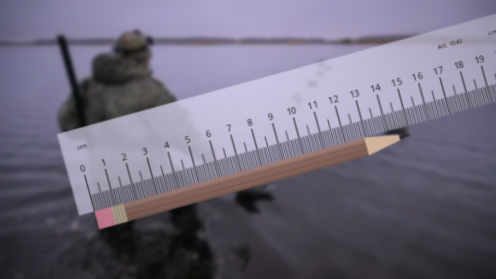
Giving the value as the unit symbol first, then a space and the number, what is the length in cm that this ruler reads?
cm 15
